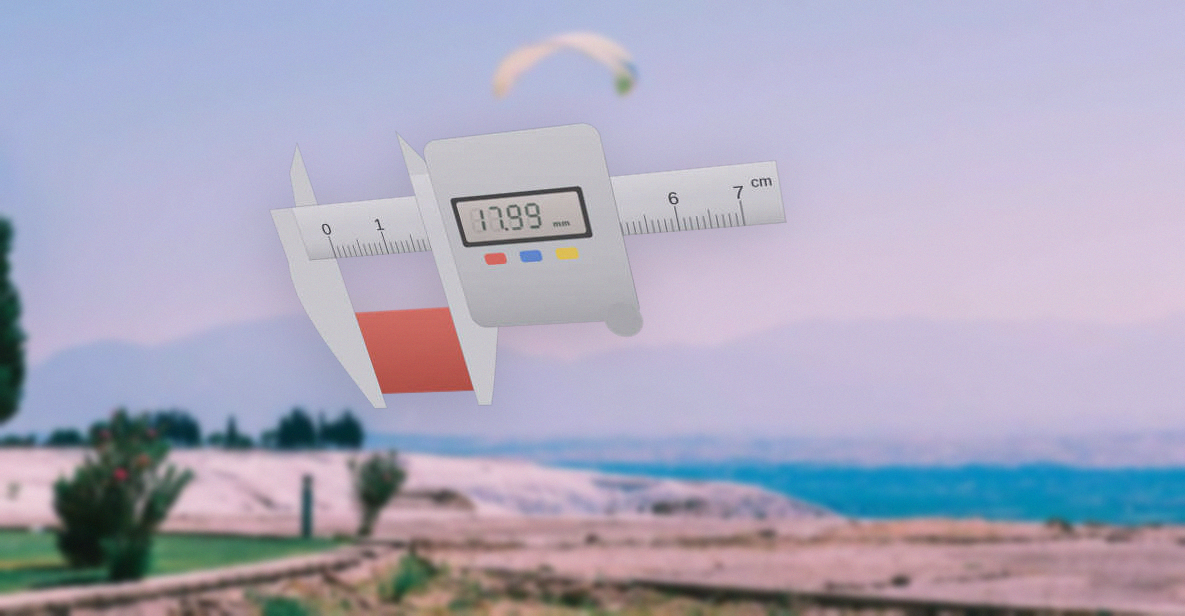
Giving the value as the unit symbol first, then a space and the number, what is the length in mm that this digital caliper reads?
mm 17.99
